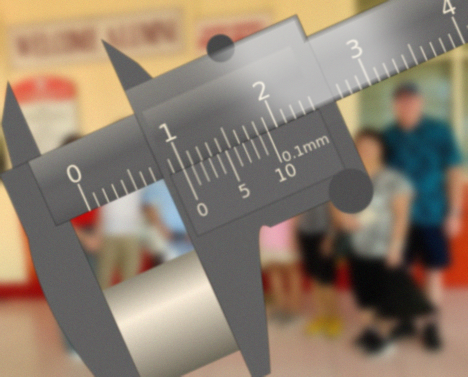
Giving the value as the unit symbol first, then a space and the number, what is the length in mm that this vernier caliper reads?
mm 10.0
